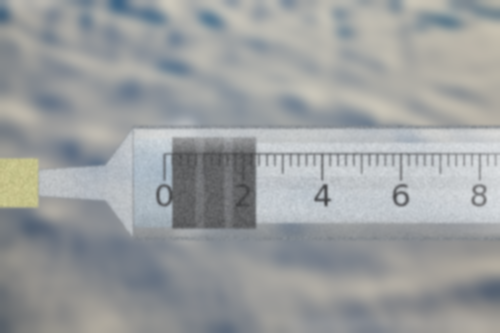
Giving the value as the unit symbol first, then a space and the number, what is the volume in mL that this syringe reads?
mL 0.2
